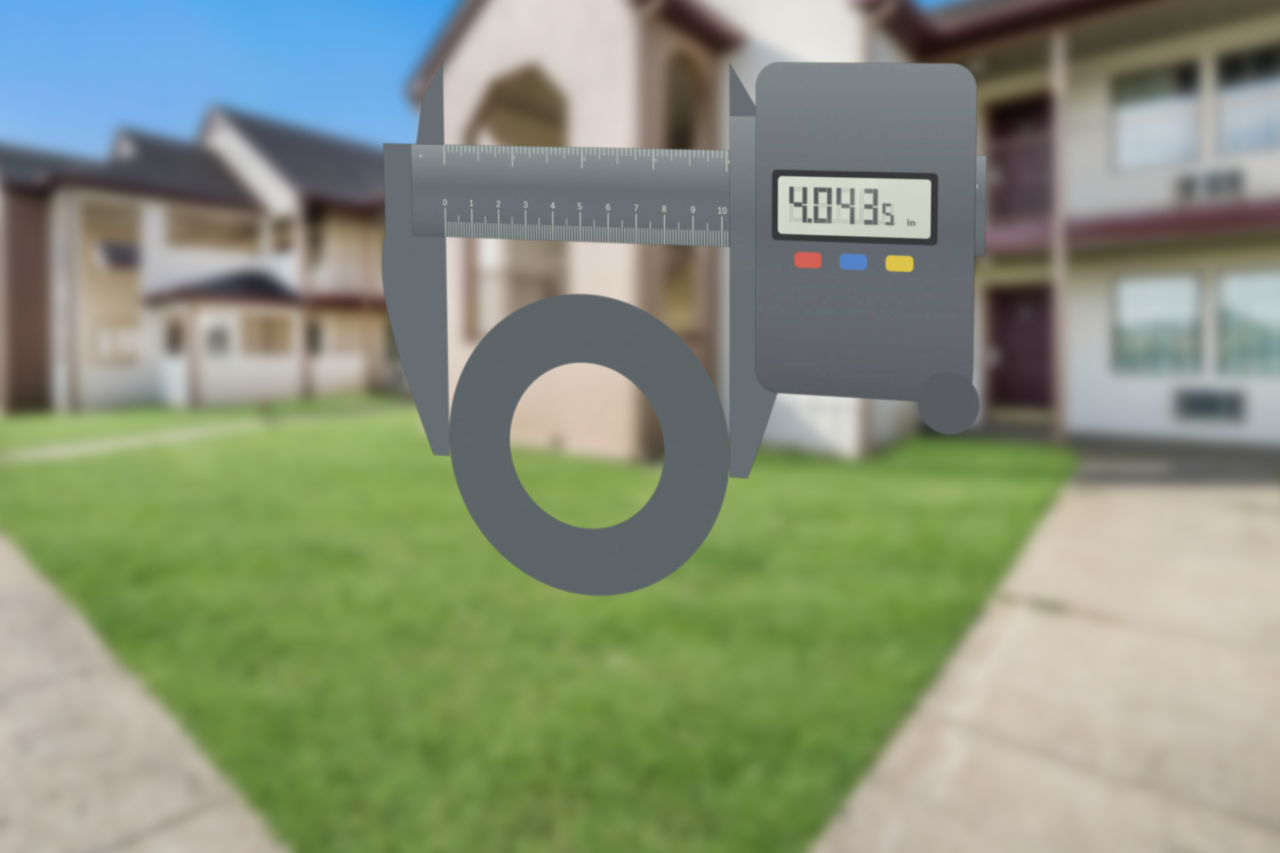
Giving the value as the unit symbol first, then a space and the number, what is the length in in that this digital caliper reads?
in 4.0435
